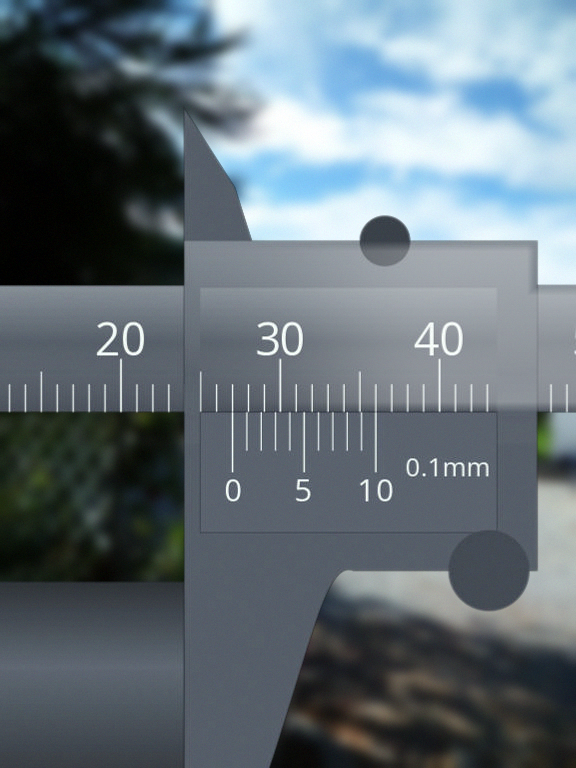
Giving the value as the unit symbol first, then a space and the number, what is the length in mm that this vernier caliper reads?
mm 27.0
